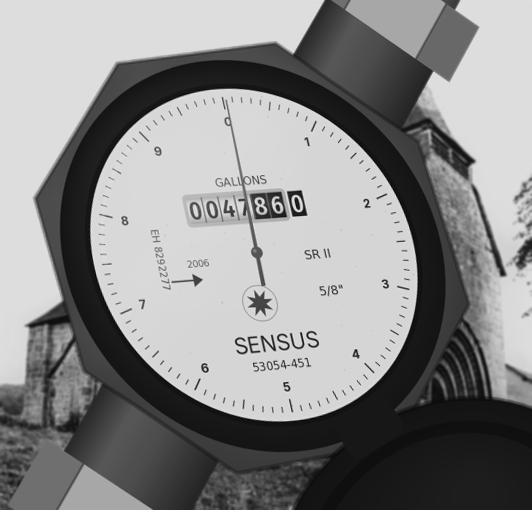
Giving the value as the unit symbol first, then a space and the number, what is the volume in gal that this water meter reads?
gal 47860.0
